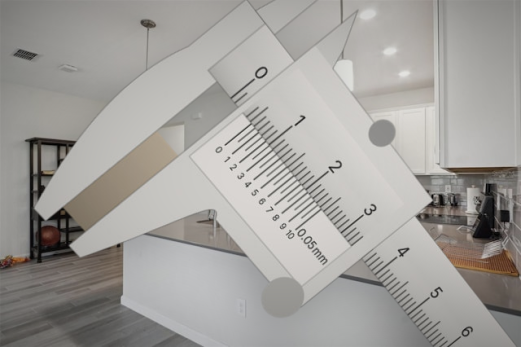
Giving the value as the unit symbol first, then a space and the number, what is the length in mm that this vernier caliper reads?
mm 5.4
